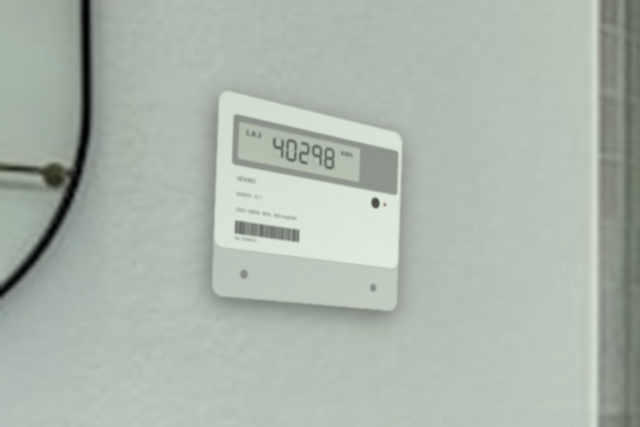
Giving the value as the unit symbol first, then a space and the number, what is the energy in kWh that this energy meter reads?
kWh 40298
